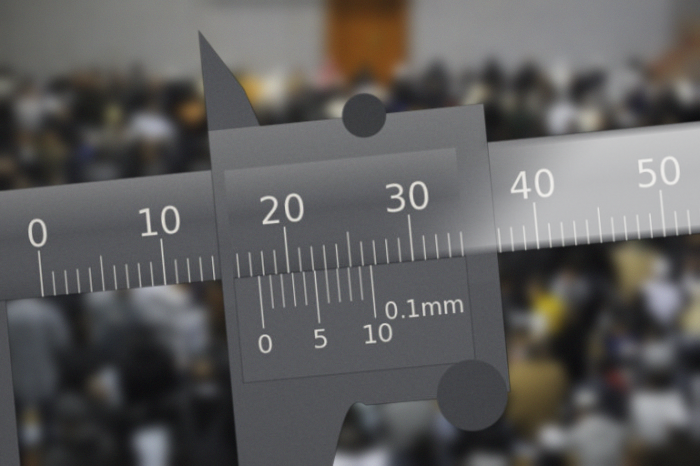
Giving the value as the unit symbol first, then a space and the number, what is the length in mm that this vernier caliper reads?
mm 17.6
